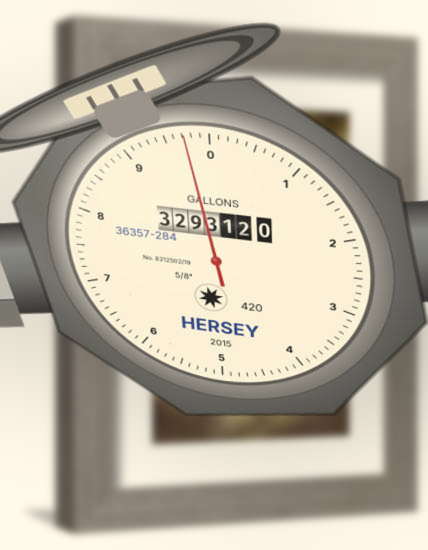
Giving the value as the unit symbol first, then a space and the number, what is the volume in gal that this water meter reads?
gal 3293119.7
